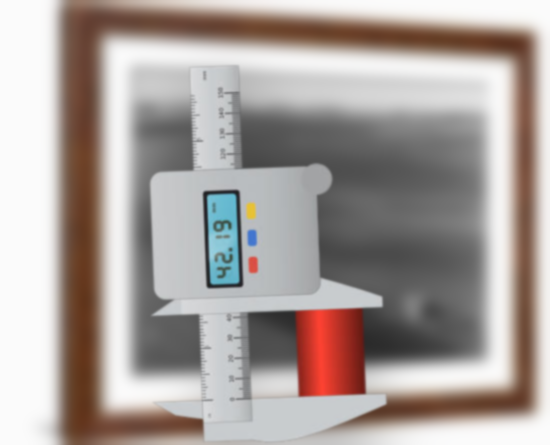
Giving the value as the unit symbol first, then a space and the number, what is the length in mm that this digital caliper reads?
mm 42.19
